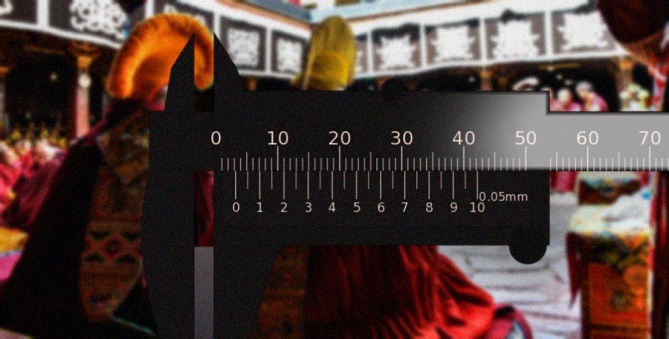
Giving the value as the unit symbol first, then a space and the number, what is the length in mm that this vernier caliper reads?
mm 3.2
